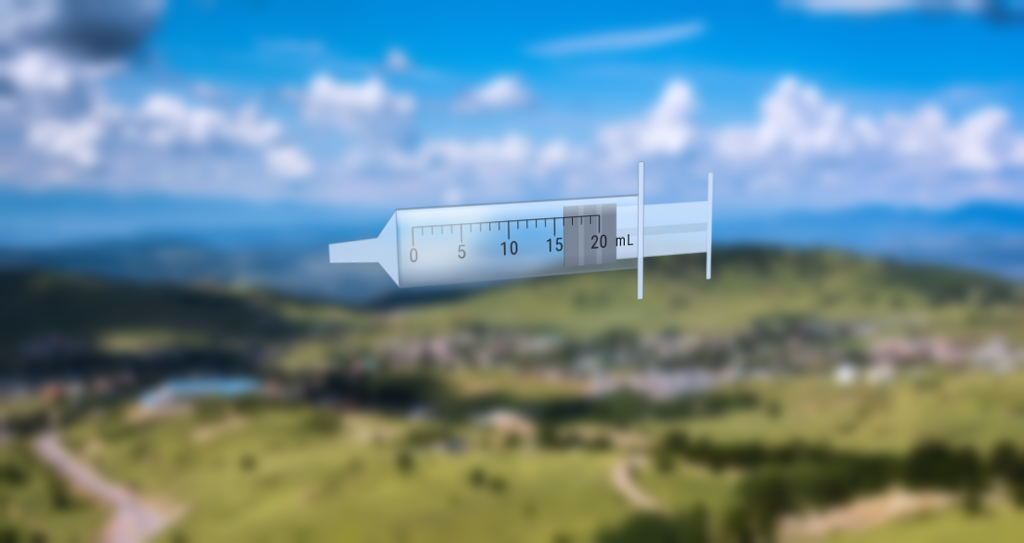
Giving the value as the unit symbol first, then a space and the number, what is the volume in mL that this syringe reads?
mL 16
